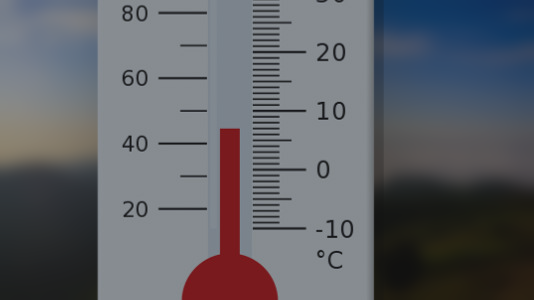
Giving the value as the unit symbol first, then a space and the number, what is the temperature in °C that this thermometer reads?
°C 7
